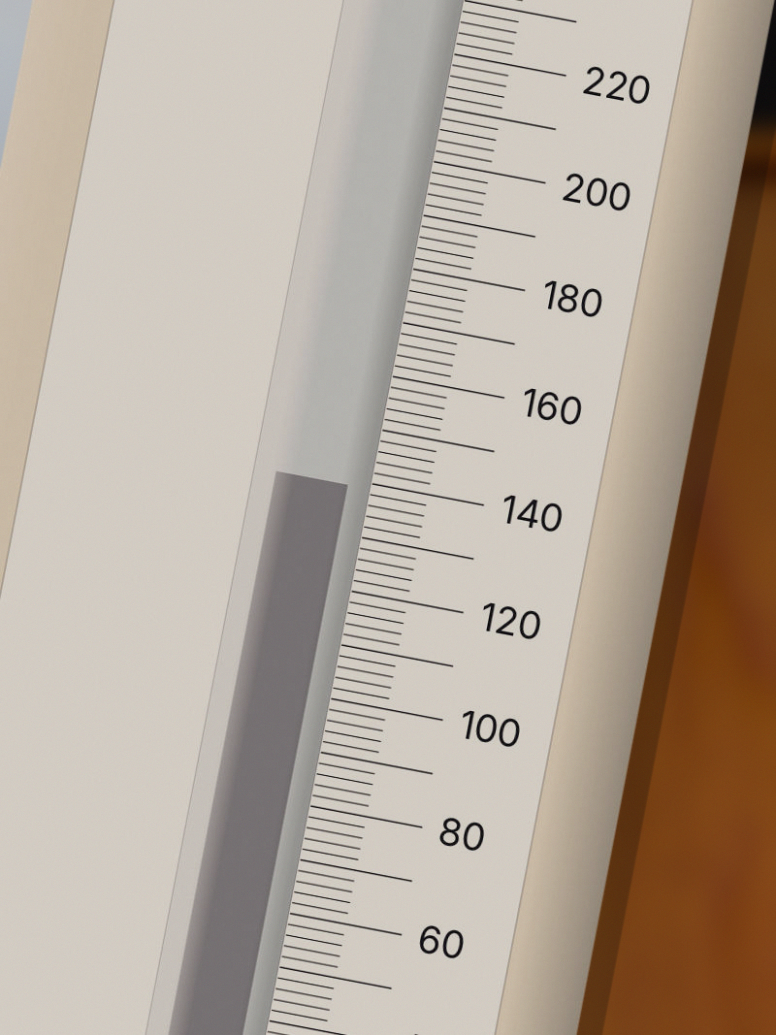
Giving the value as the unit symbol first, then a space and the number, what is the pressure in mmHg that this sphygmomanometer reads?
mmHg 139
